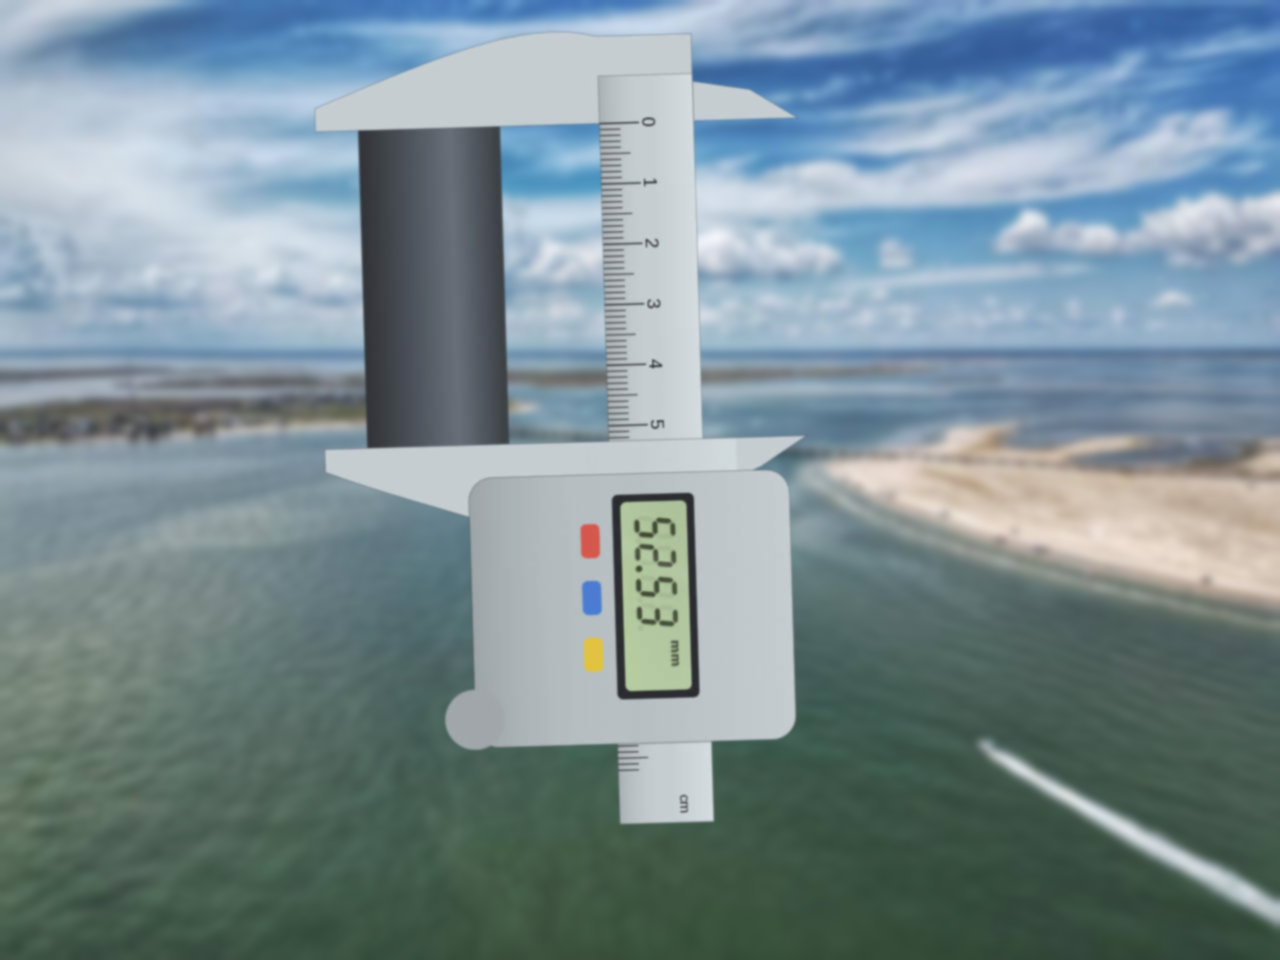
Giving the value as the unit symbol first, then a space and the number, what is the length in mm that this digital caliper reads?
mm 52.53
